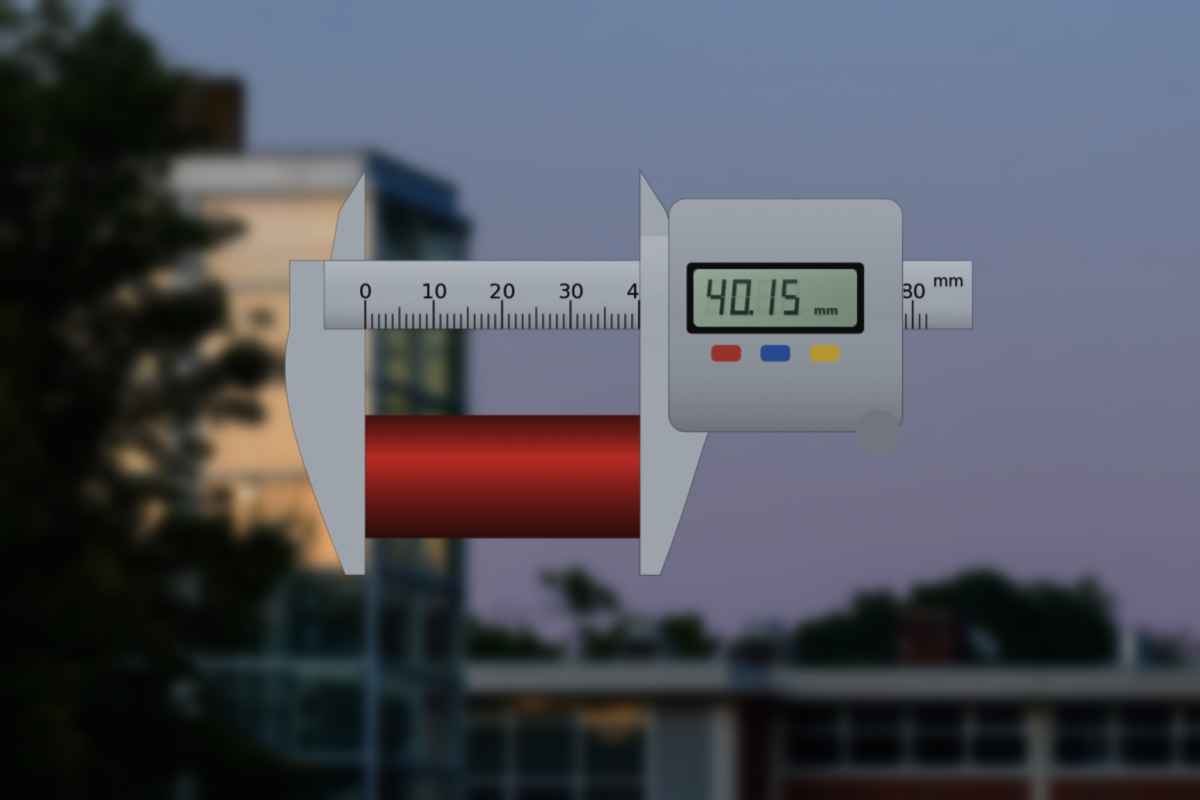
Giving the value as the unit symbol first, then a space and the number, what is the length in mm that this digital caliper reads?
mm 40.15
